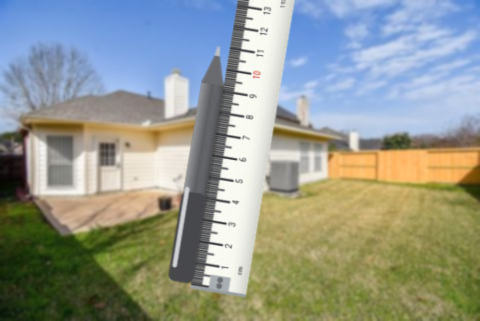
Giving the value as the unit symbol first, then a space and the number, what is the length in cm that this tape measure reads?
cm 11
